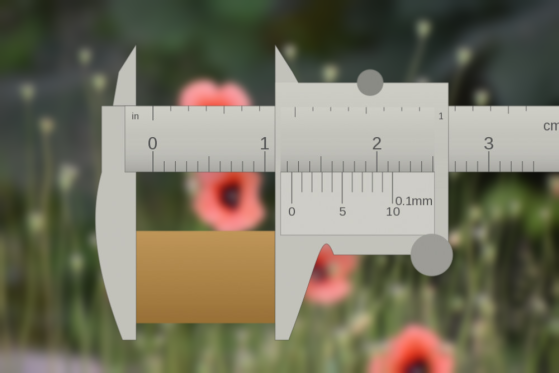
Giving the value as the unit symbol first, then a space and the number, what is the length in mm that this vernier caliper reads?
mm 12.4
